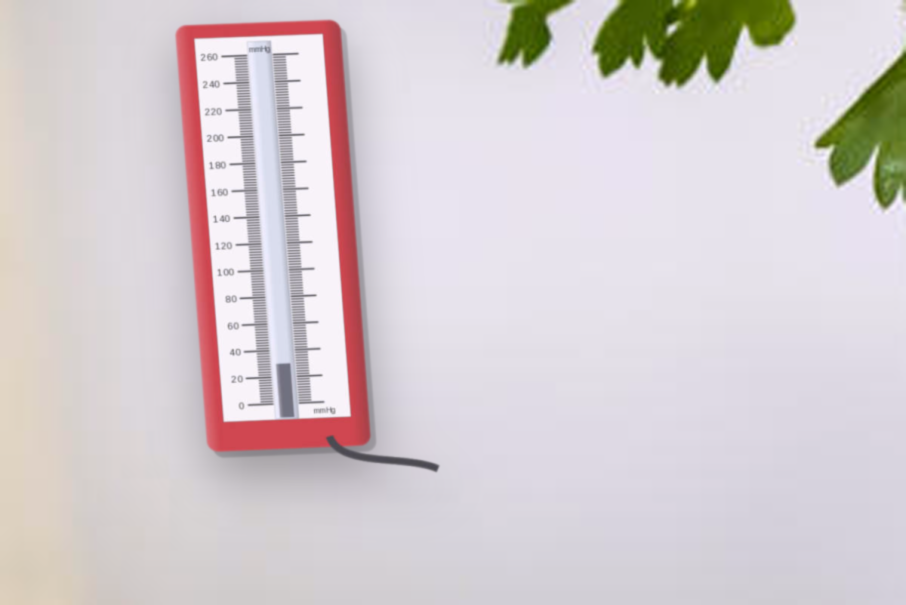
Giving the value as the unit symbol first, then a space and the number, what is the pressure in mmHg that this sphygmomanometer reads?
mmHg 30
